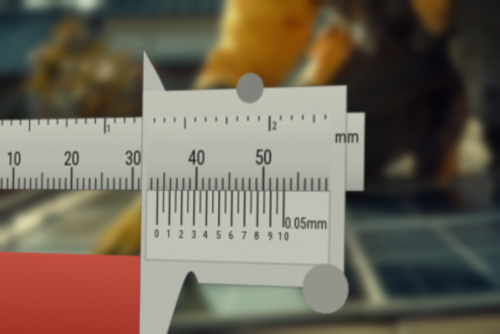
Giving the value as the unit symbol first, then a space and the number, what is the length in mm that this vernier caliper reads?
mm 34.0
